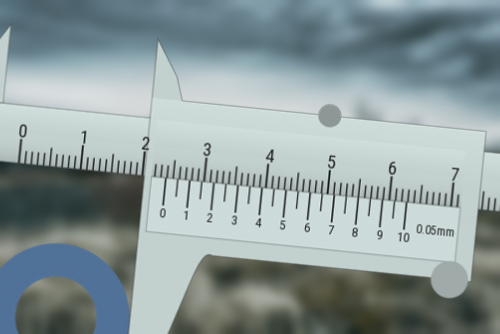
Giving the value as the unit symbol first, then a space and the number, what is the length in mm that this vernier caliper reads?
mm 23.8
